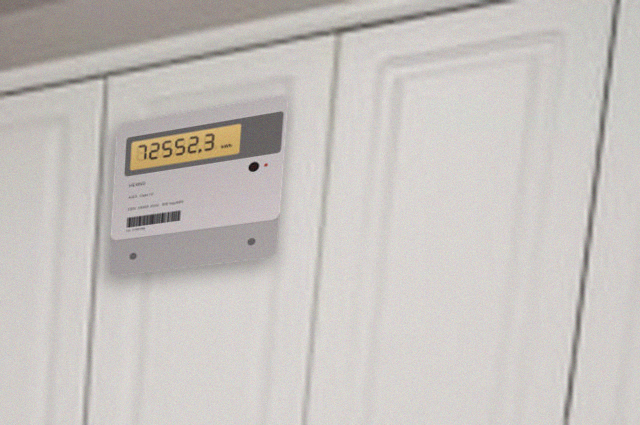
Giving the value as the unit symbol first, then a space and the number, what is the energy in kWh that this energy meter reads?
kWh 72552.3
